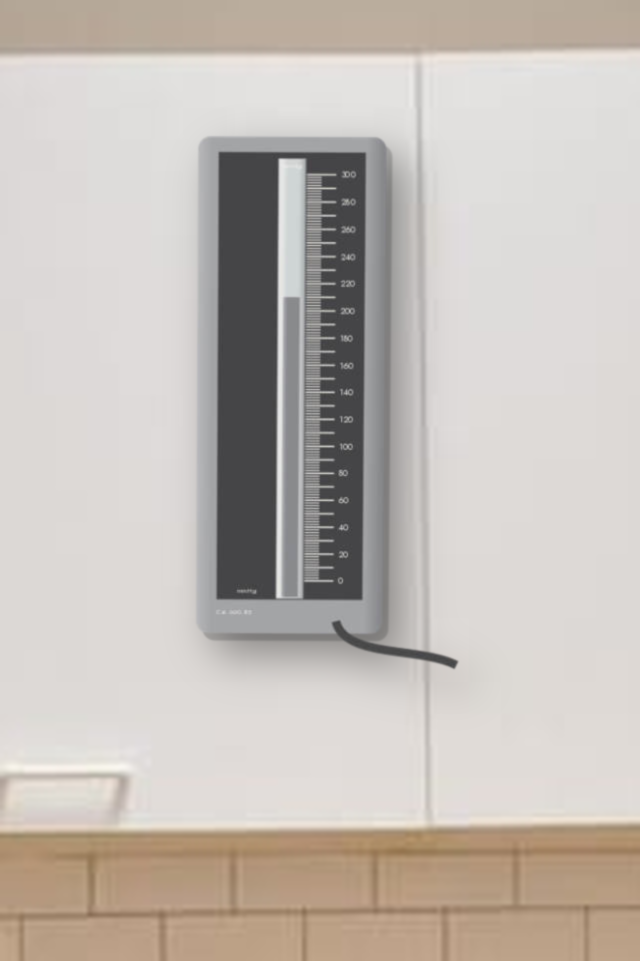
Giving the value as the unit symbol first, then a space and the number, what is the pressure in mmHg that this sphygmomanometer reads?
mmHg 210
